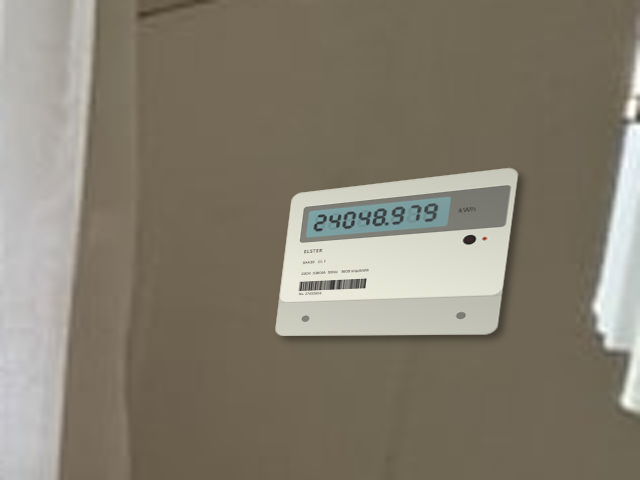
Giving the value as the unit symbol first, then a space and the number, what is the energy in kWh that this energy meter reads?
kWh 24048.979
